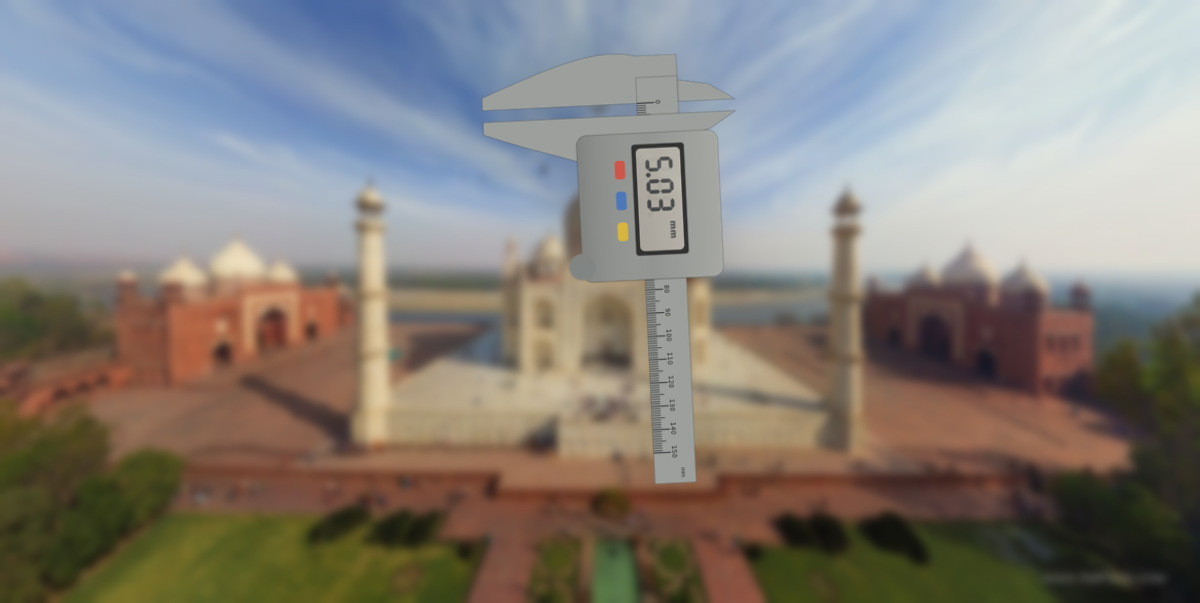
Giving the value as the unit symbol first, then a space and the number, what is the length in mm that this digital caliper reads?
mm 5.03
